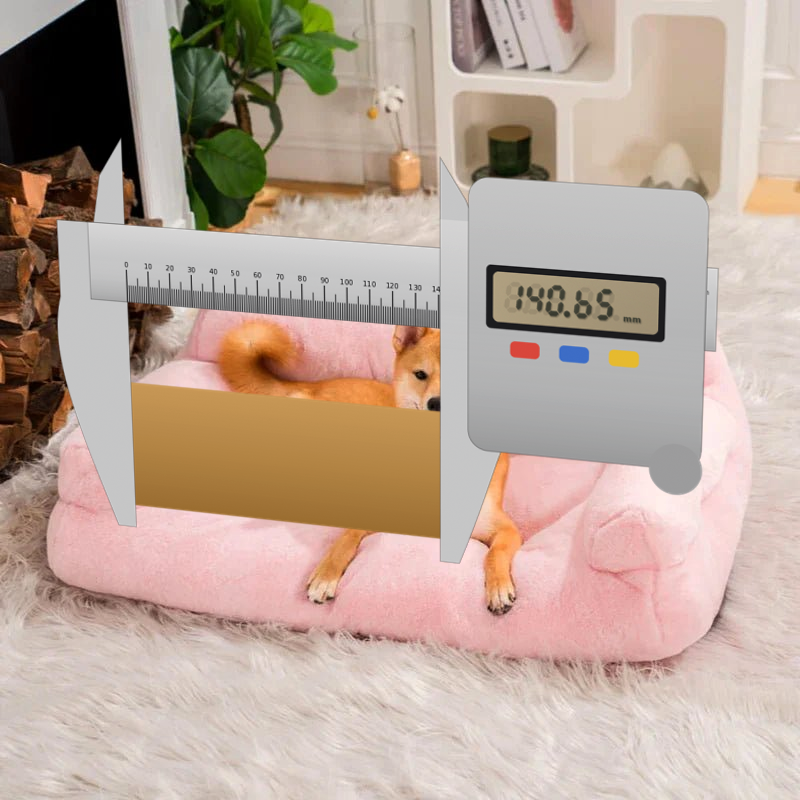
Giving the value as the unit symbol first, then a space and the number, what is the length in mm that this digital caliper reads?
mm 140.65
